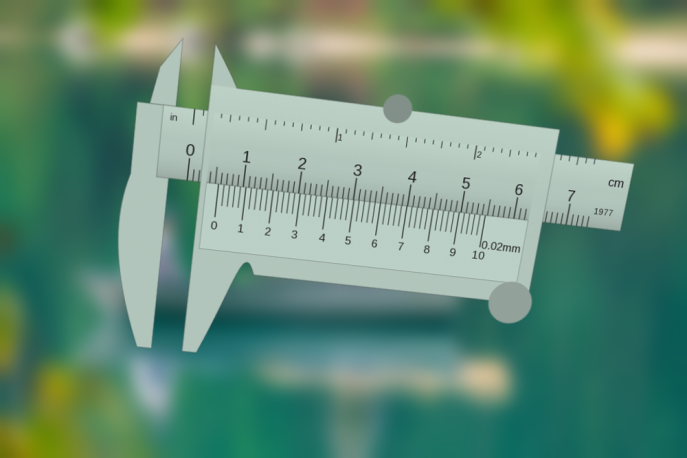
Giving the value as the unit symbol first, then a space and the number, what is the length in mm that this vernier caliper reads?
mm 5.6
